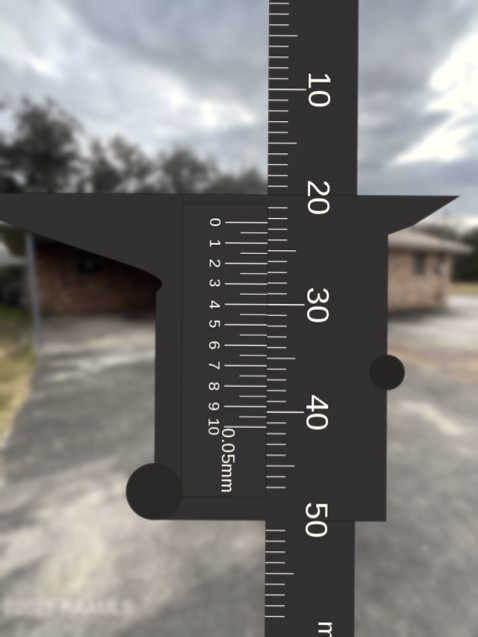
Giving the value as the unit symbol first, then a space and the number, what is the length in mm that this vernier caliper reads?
mm 22.4
